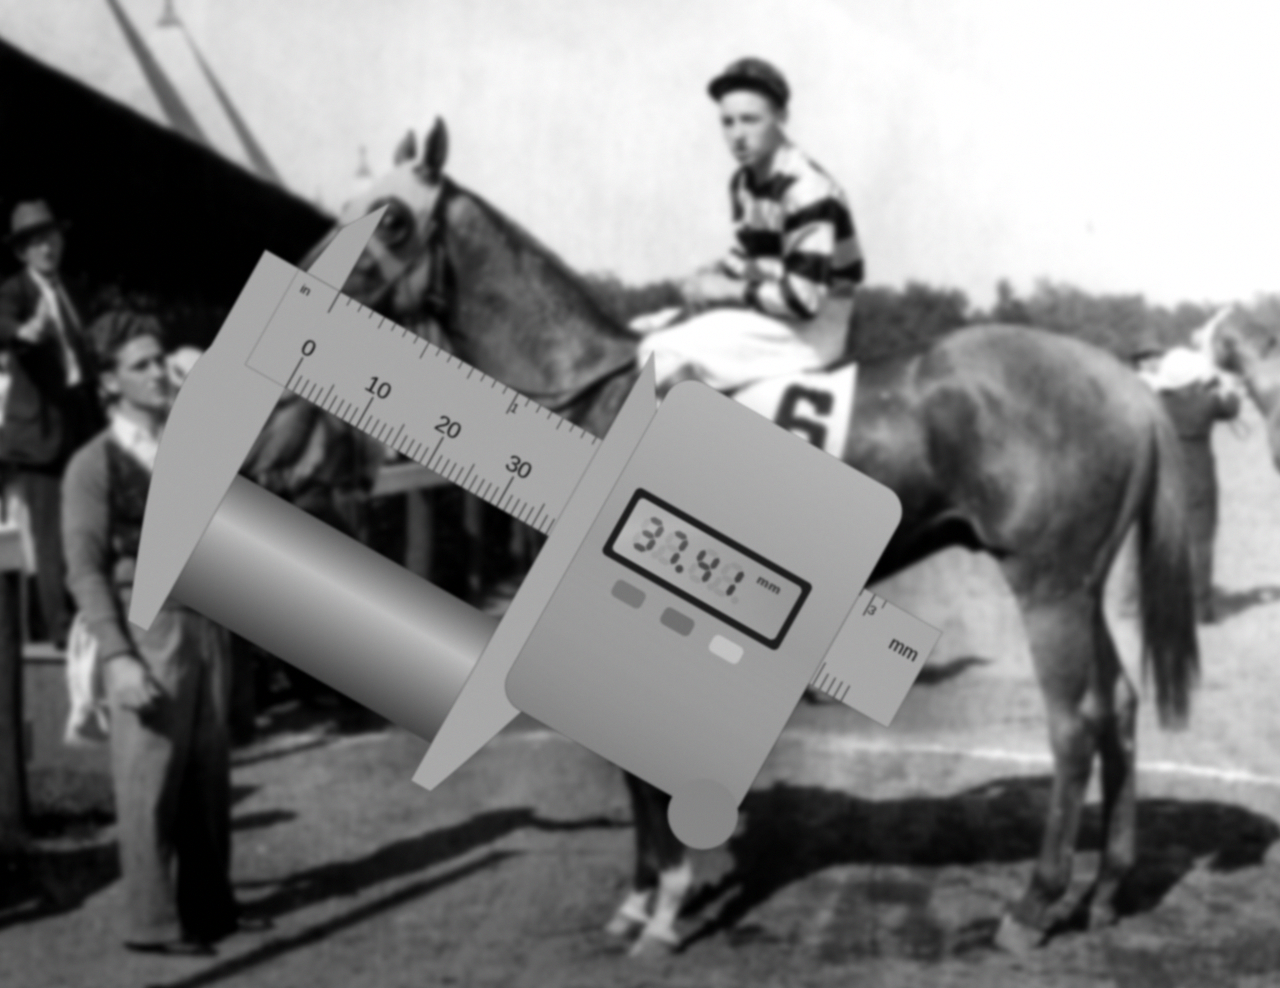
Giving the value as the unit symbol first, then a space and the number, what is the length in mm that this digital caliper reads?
mm 37.41
